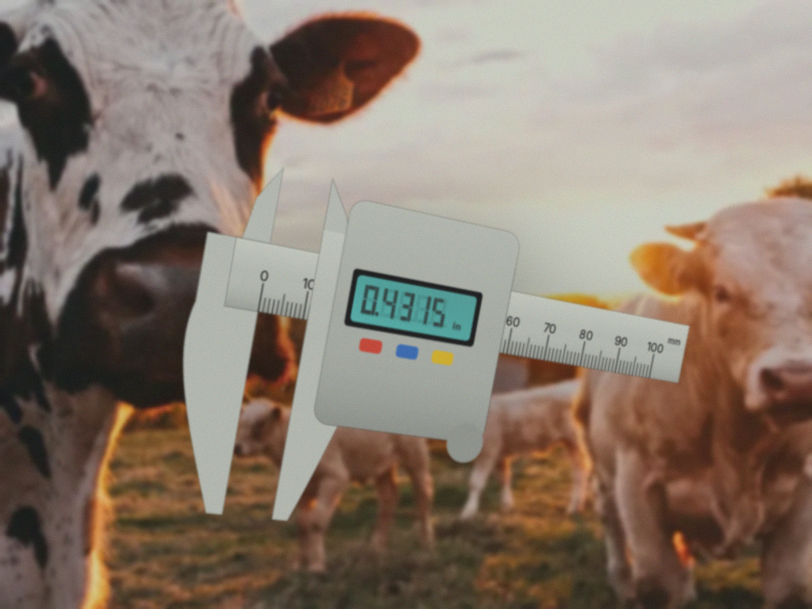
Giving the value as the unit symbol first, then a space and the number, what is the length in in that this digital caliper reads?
in 0.4315
